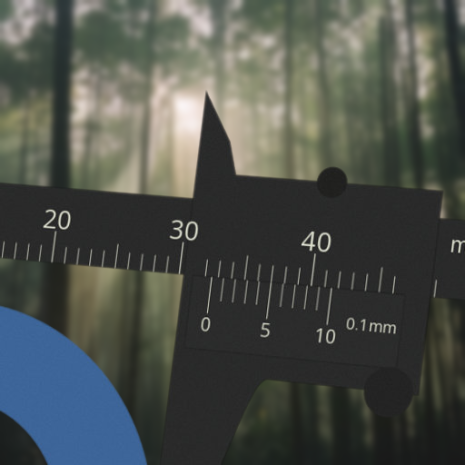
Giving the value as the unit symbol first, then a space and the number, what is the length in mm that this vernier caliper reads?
mm 32.5
